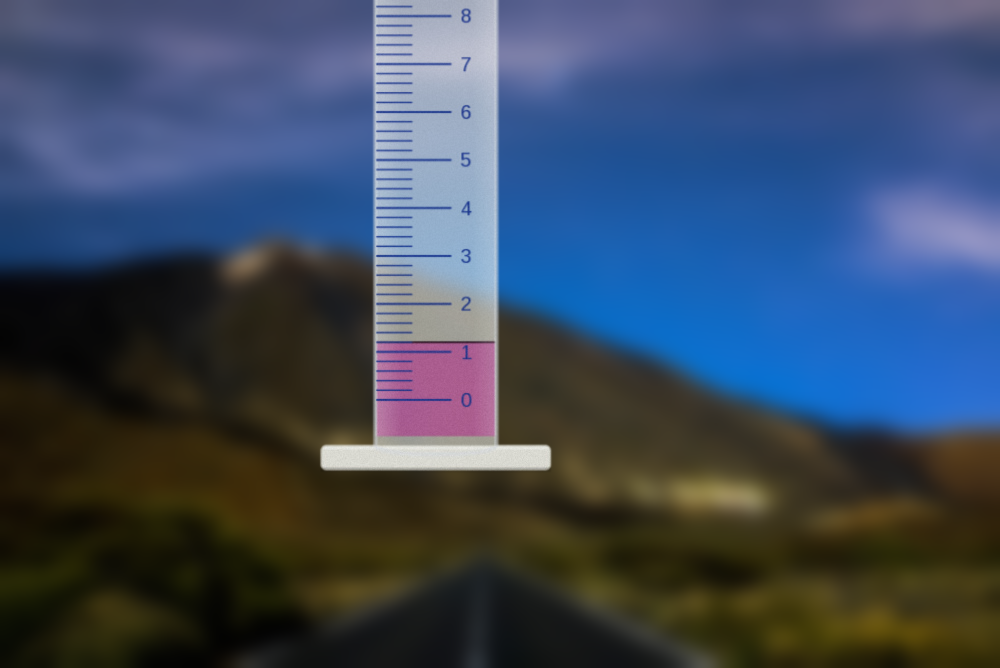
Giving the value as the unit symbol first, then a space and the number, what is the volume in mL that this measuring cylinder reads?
mL 1.2
